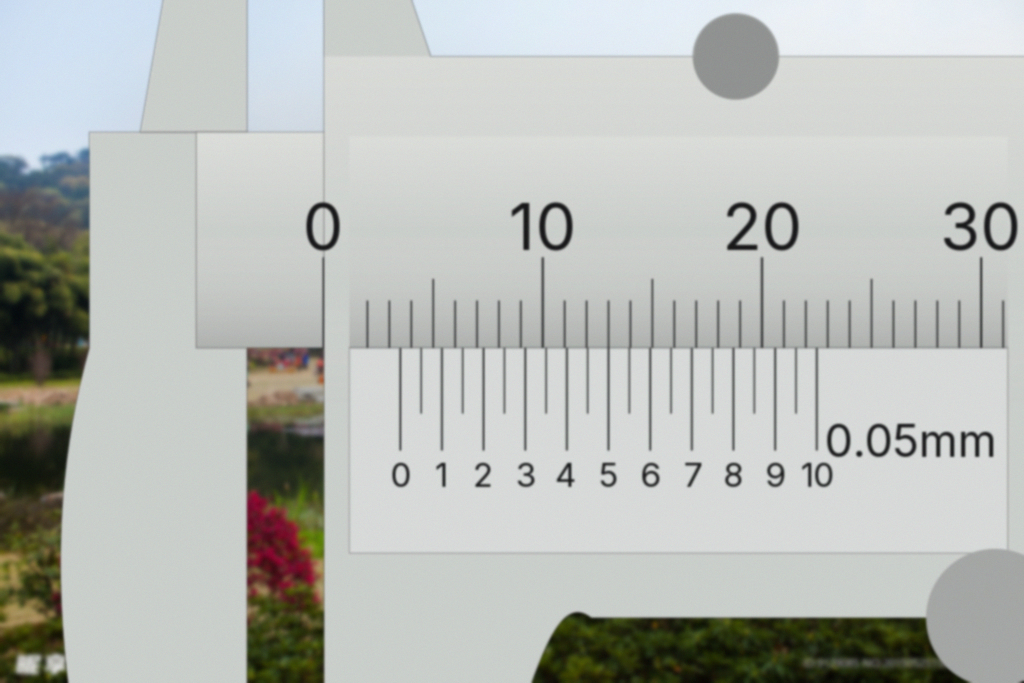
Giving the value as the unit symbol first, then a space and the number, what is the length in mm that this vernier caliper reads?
mm 3.5
